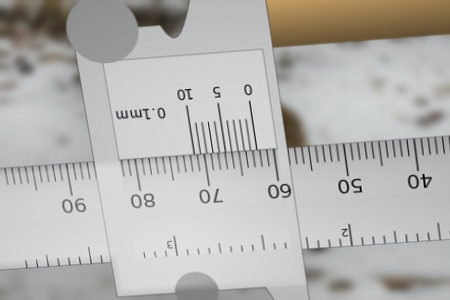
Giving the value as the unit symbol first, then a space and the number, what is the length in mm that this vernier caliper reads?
mm 62.4
